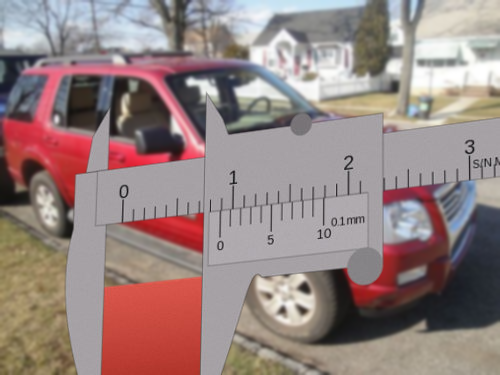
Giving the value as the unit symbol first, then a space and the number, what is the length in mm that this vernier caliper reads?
mm 8.9
